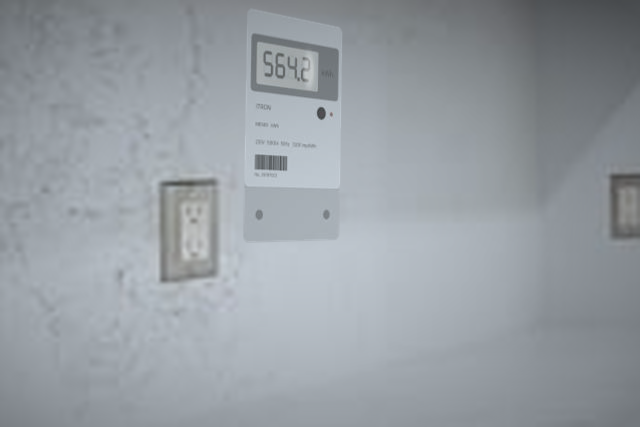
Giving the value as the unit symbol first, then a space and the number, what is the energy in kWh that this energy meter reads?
kWh 564.2
